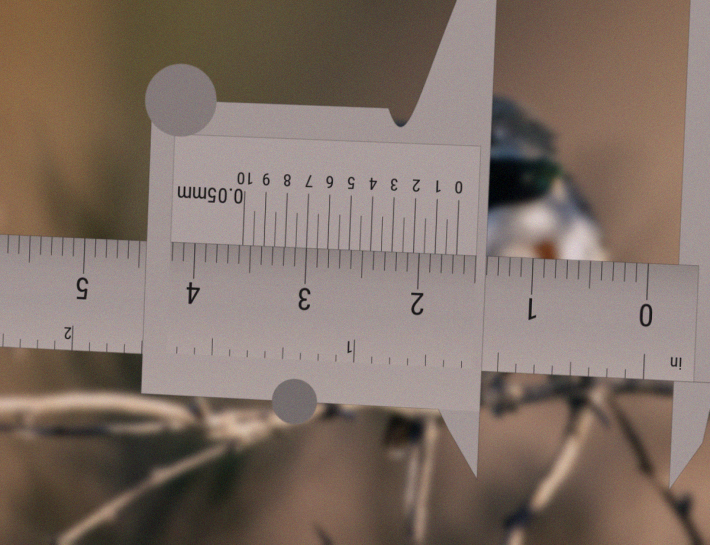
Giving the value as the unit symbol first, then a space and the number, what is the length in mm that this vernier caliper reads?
mm 16.7
